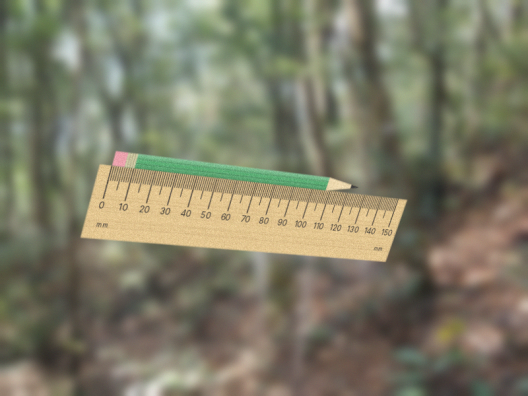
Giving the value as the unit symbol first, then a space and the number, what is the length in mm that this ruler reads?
mm 125
